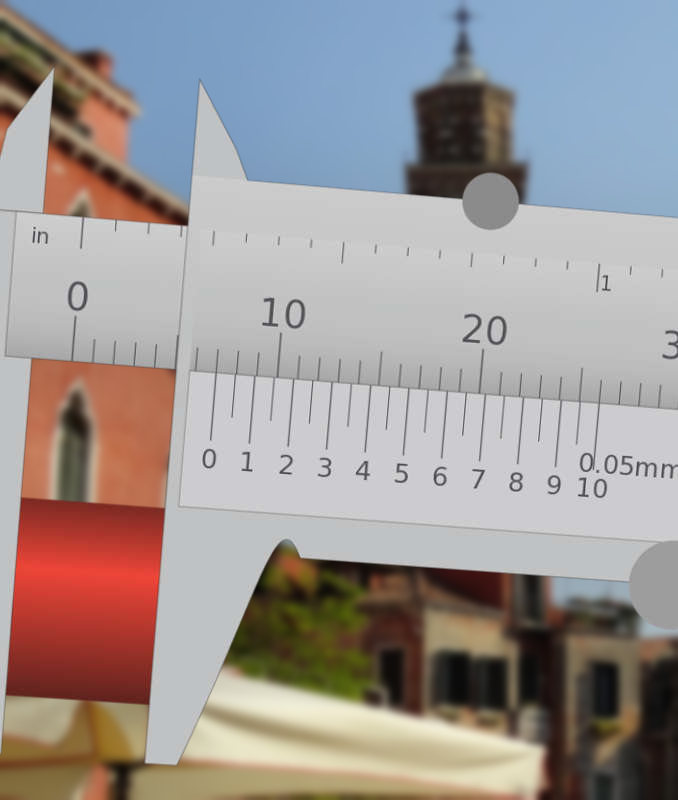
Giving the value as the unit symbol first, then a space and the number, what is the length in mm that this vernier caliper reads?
mm 7.0
